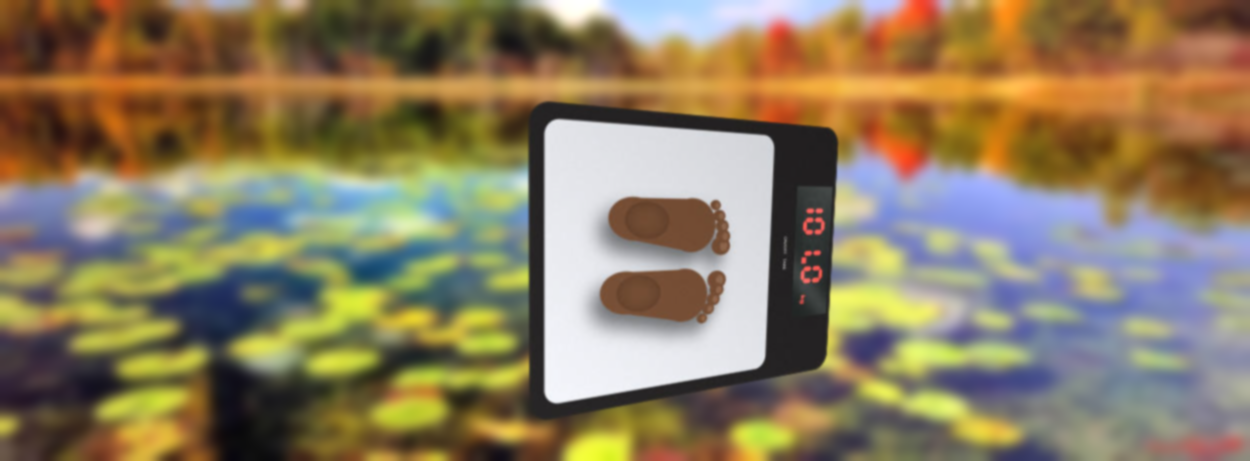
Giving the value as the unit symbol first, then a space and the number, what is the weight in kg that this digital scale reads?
kg 101.0
